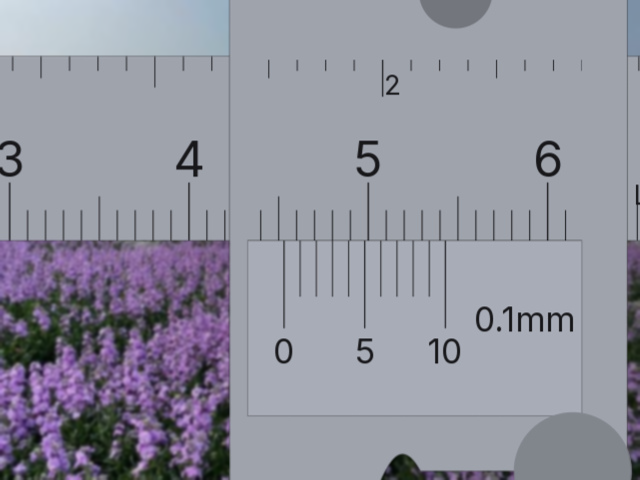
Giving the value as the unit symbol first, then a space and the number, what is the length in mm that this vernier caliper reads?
mm 45.3
